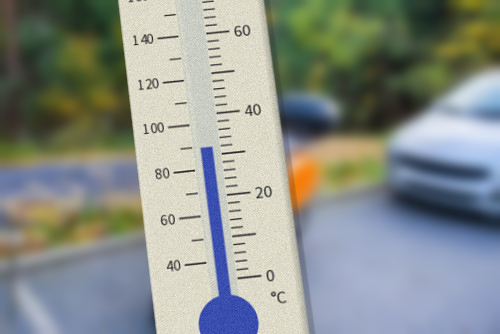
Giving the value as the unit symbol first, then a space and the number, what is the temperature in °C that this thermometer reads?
°C 32
